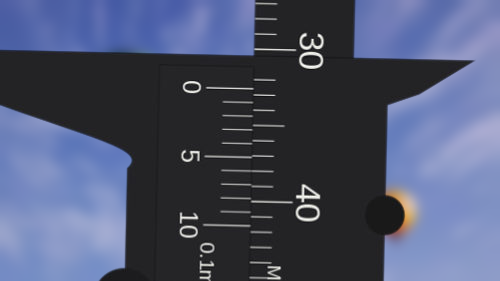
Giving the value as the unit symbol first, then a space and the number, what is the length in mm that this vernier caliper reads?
mm 32.6
